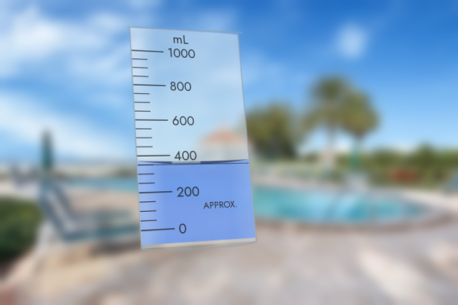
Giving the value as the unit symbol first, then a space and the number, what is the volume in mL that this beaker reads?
mL 350
